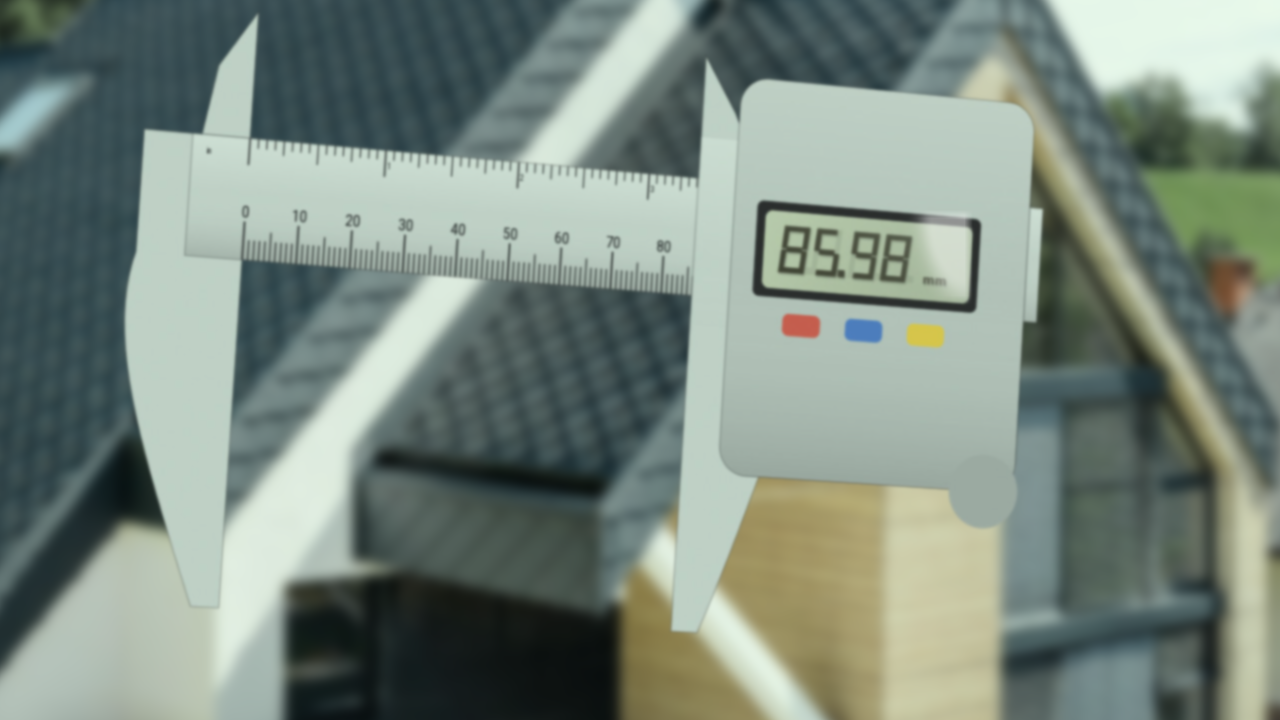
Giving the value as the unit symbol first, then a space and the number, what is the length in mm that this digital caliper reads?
mm 85.98
